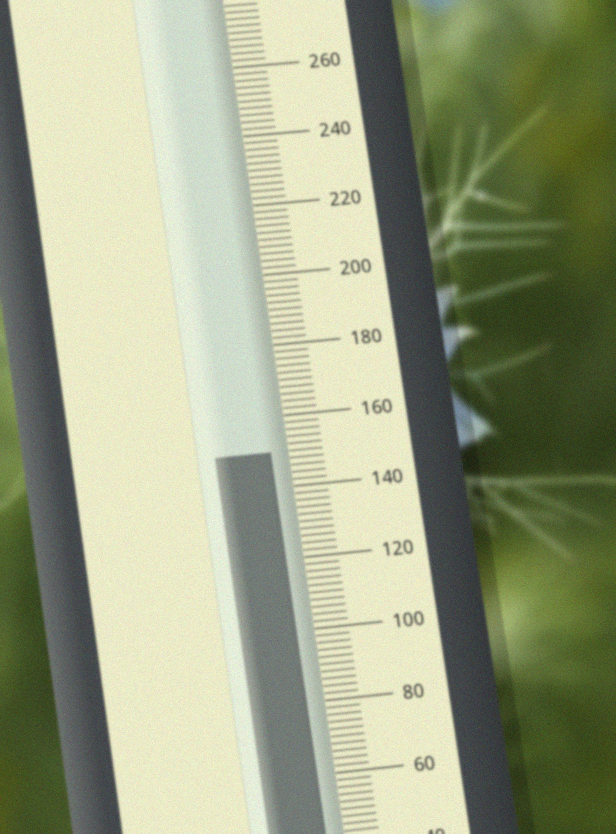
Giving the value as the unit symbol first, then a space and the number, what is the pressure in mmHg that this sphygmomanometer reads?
mmHg 150
